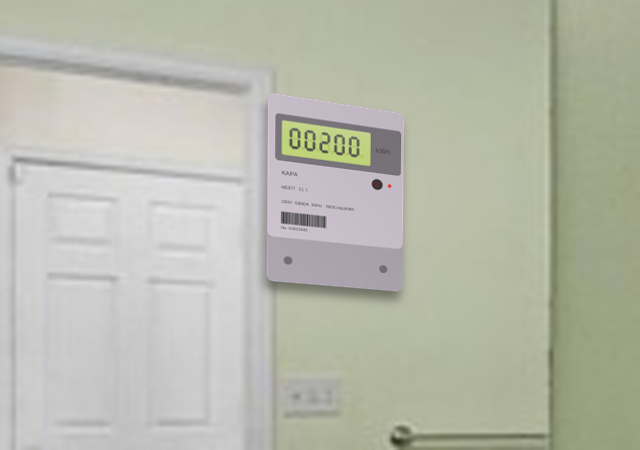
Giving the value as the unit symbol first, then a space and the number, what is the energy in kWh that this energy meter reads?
kWh 200
